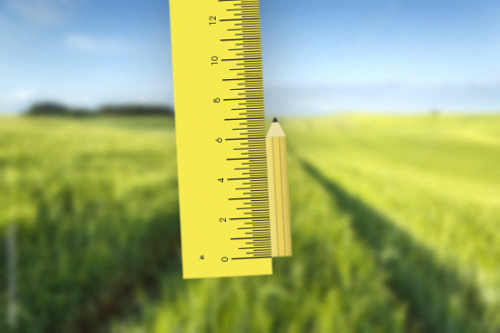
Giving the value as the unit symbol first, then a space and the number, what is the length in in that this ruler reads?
in 7
